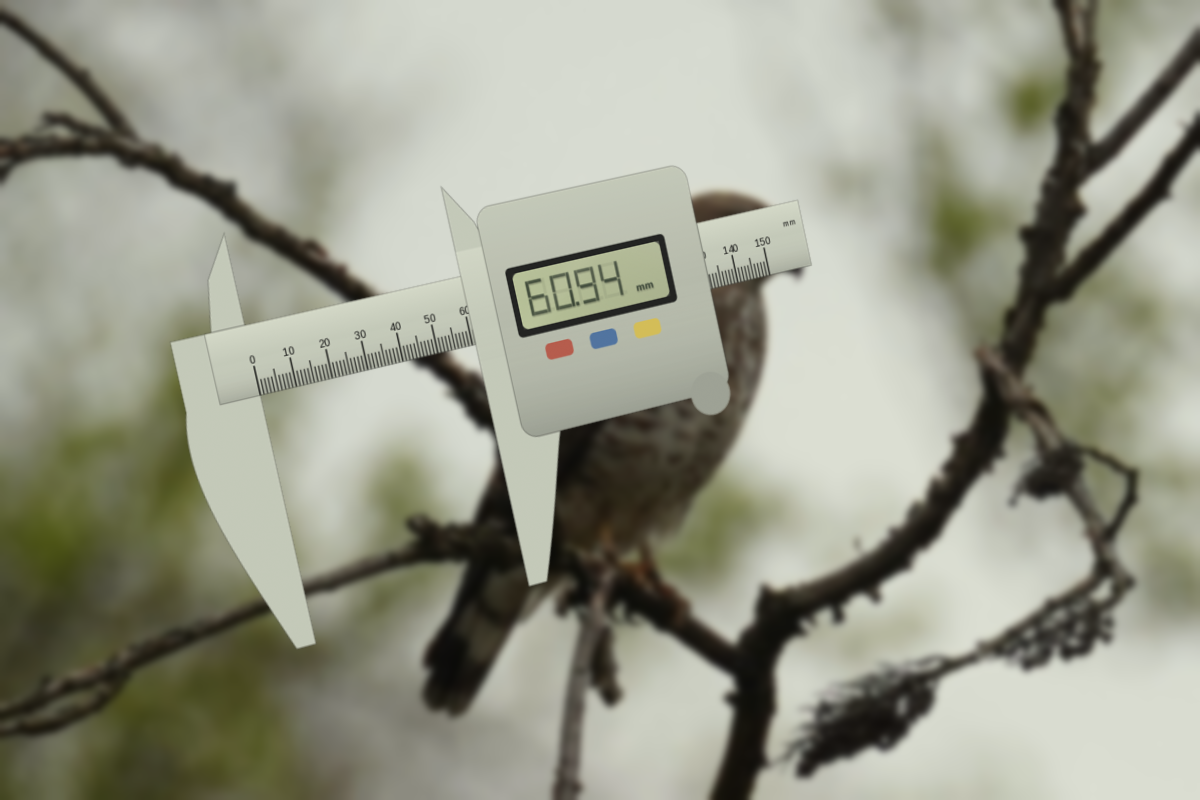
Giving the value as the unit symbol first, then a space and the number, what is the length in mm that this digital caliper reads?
mm 60.94
